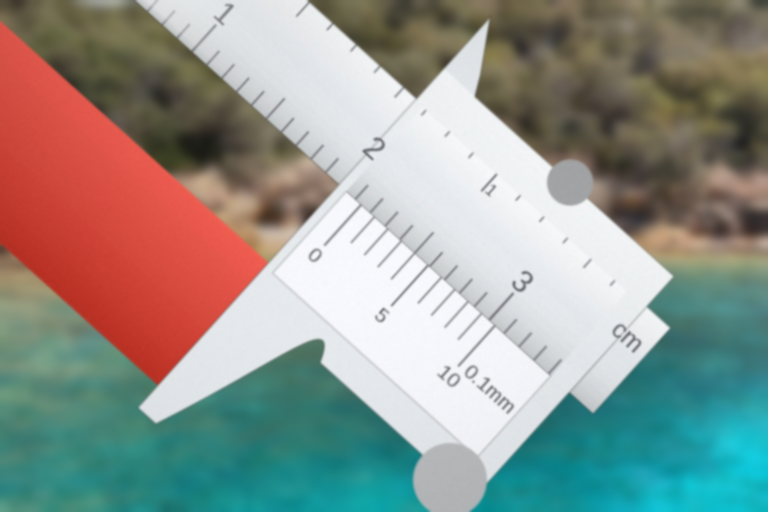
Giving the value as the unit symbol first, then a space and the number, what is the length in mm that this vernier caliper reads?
mm 21.4
